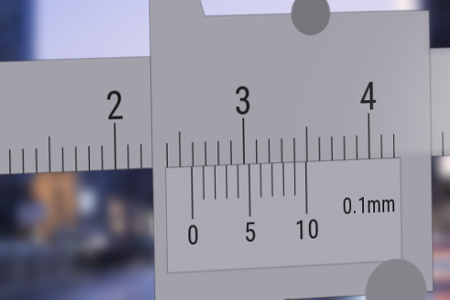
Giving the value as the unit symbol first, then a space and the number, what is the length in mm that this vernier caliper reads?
mm 25.9
